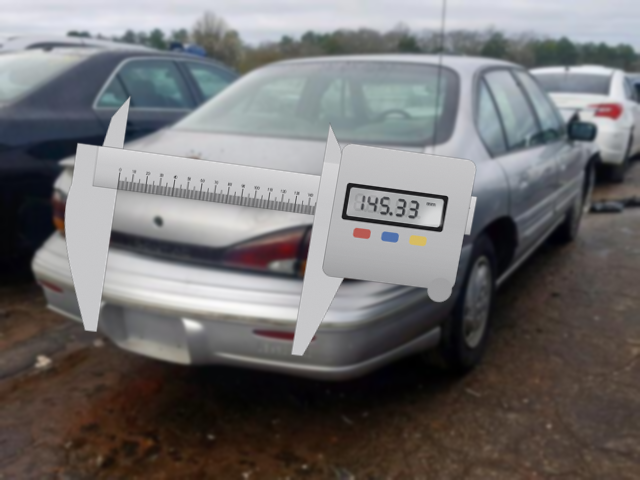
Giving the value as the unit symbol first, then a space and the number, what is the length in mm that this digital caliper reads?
mm 145.33
